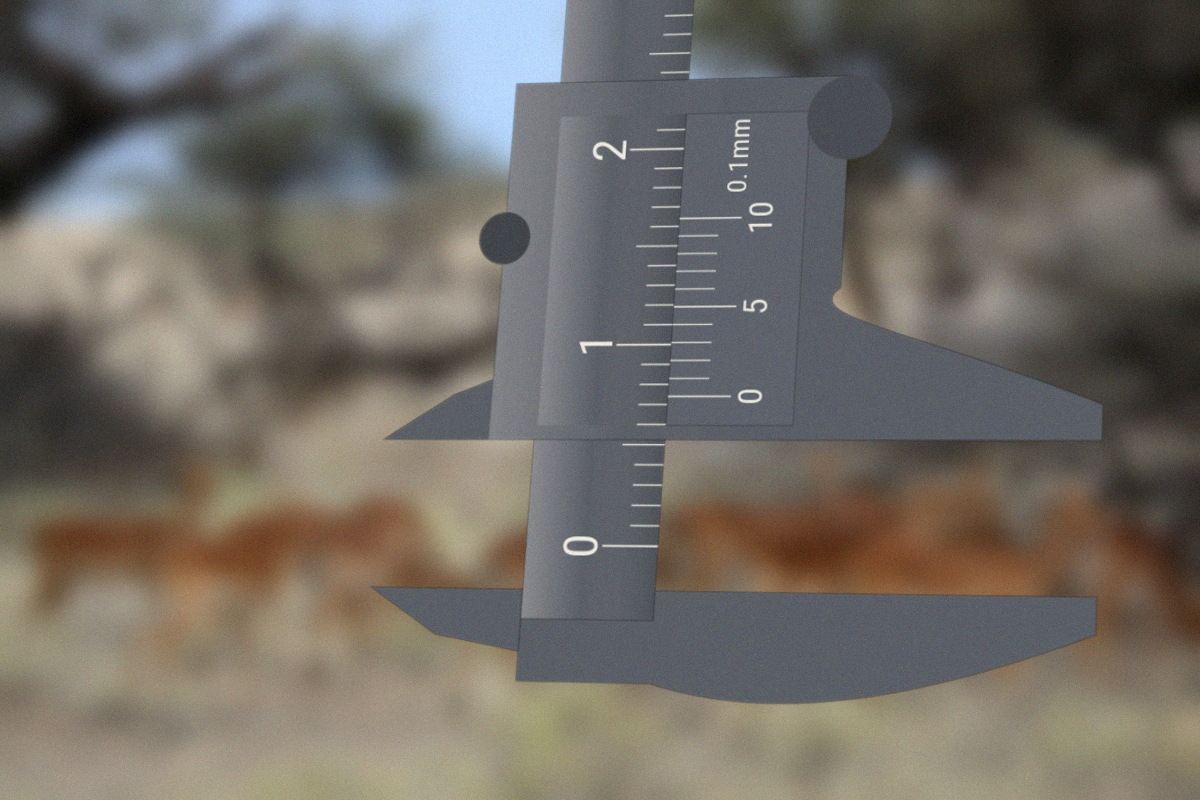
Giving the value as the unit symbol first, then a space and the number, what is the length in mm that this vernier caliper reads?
mm 7.4
